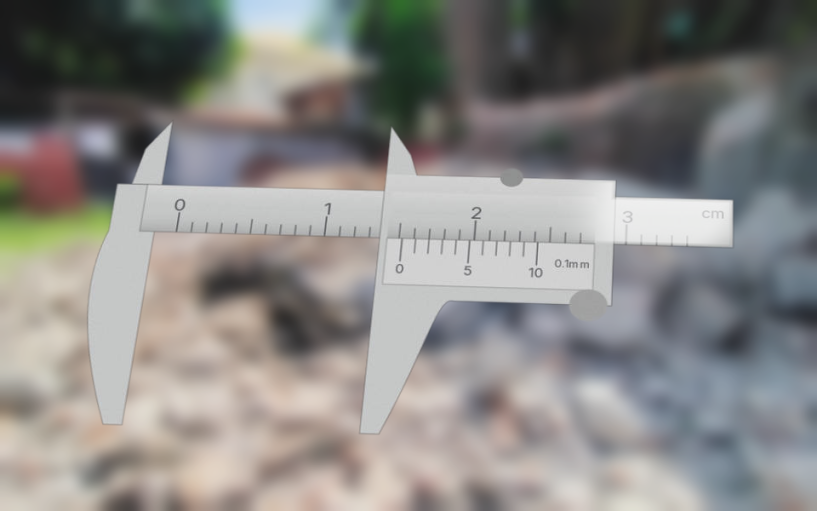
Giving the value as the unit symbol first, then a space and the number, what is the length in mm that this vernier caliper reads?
mm 15.2
